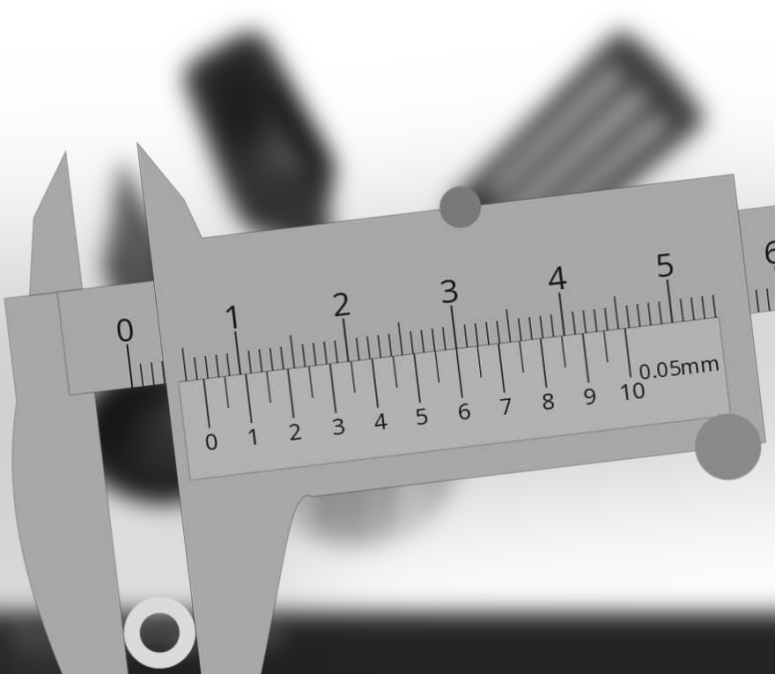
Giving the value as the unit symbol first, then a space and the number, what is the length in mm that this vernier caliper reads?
mm 6.6
